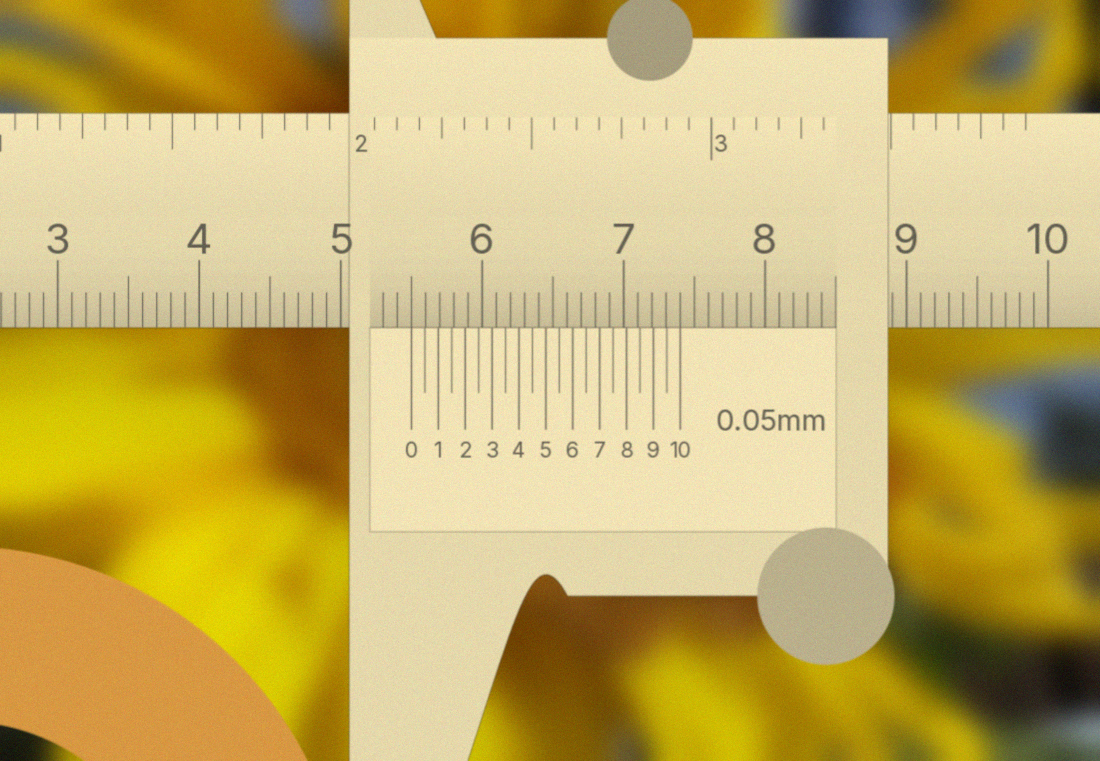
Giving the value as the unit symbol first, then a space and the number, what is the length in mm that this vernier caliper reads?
mm 55.0
